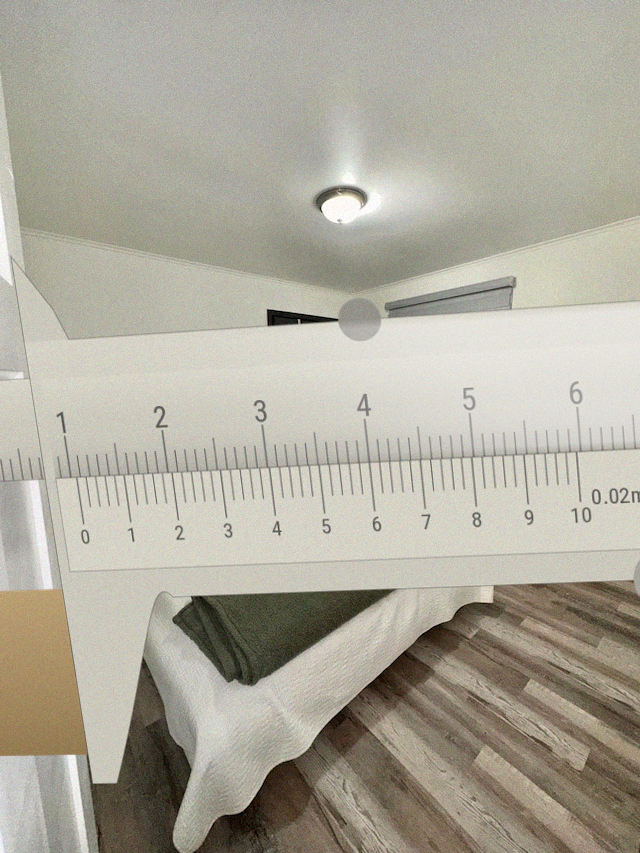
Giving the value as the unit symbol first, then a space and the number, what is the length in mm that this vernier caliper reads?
mm 10.6
